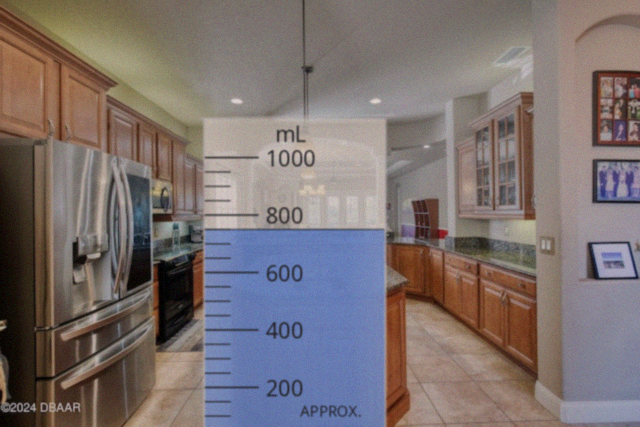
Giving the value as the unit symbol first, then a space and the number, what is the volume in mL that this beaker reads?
mL 750
